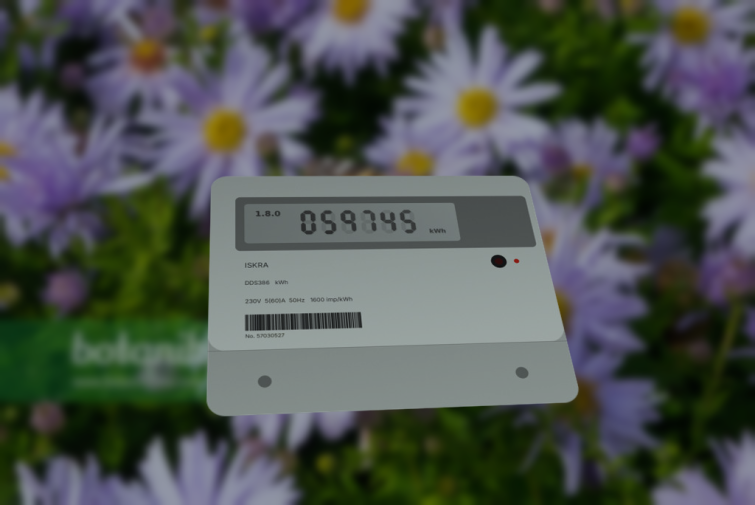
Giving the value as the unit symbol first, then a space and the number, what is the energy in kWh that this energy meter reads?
kWh 59745
